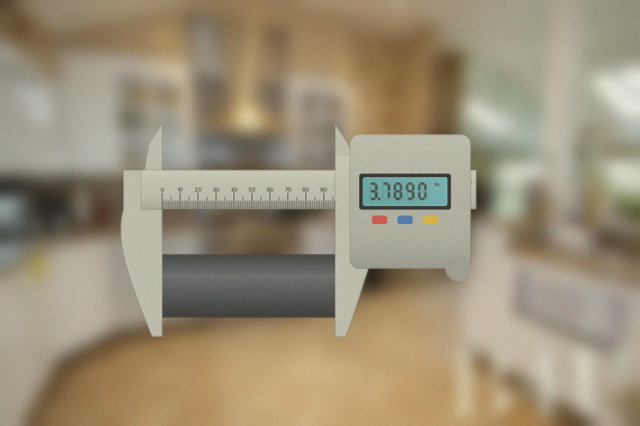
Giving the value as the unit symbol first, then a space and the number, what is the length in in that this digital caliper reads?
in 3.7890
